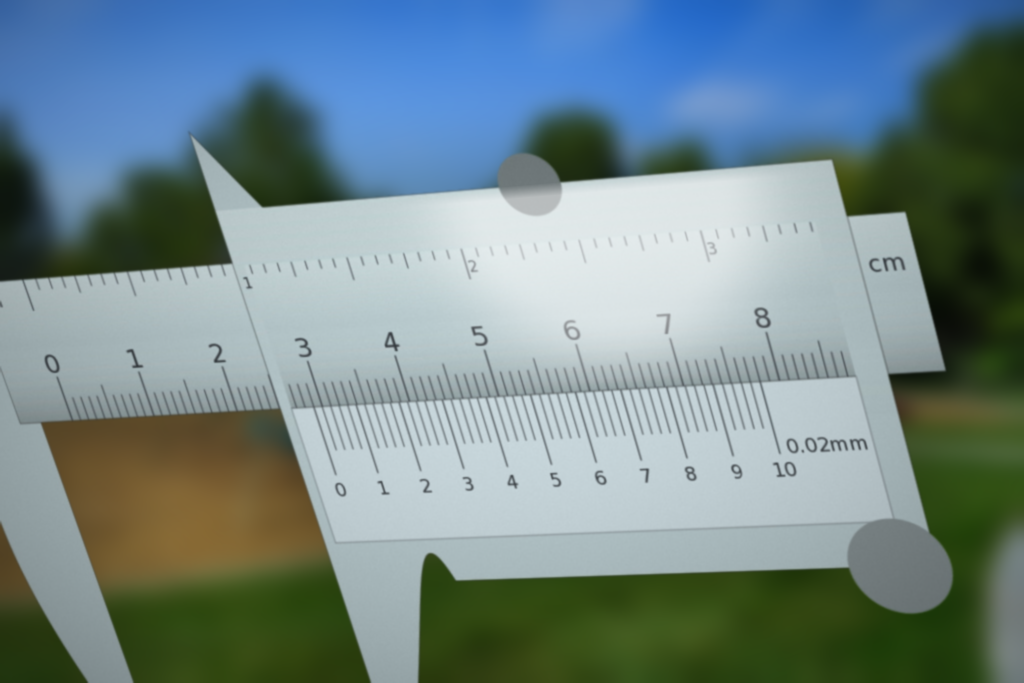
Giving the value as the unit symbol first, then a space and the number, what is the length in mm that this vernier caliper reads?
mm 29.0
